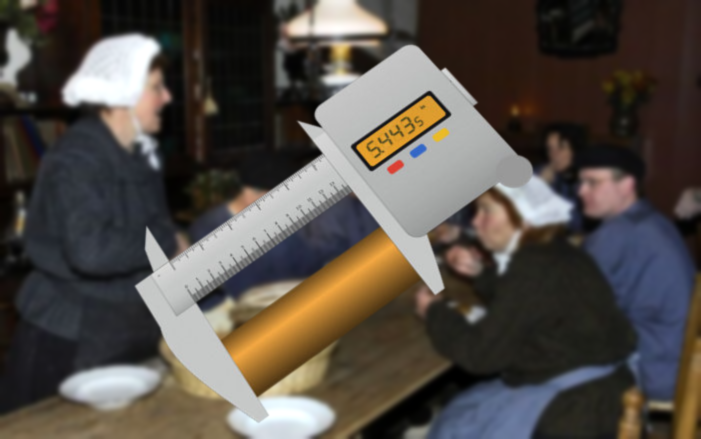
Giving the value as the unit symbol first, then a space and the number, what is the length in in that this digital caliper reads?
in 5.4435
